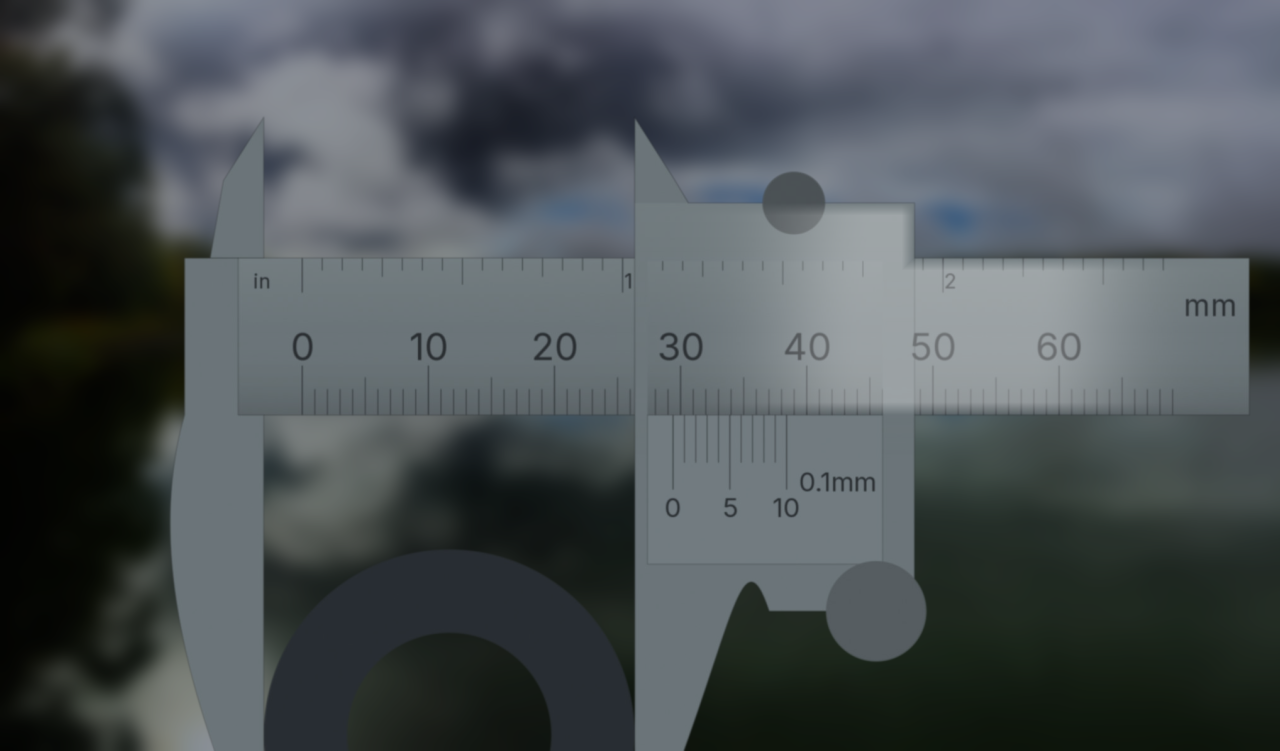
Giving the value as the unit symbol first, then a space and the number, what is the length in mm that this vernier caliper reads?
mm 29.4
